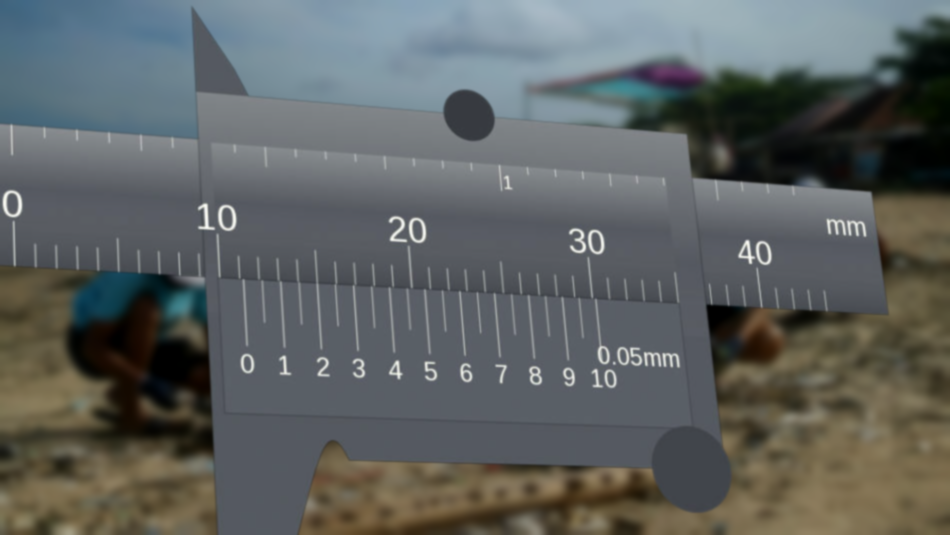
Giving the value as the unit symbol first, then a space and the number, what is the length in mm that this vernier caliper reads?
mm 11.2
